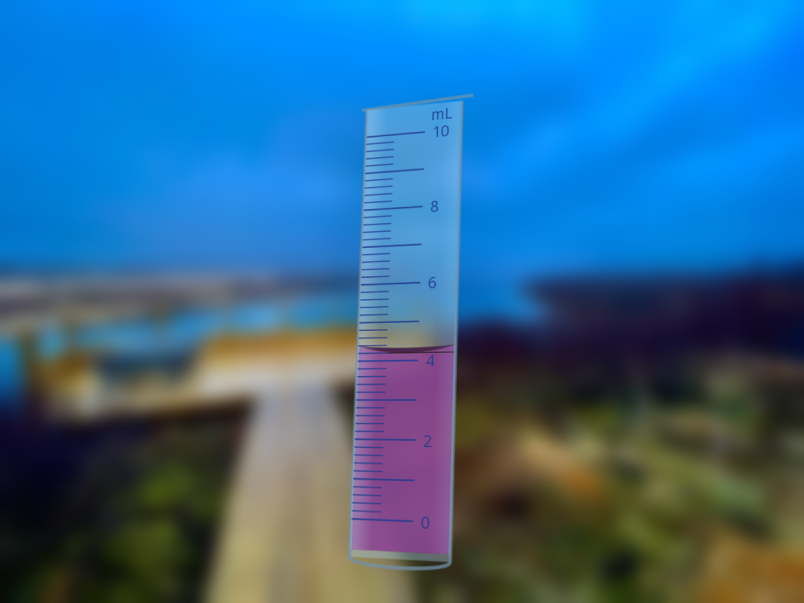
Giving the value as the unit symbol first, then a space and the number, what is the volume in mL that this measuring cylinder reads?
mL 4.2
